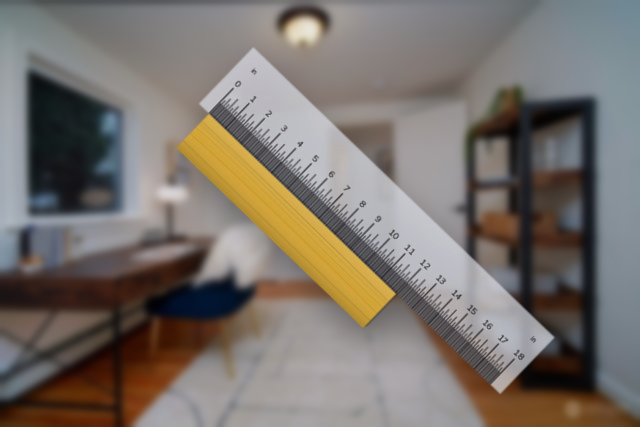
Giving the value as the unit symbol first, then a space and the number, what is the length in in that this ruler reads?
in 12
